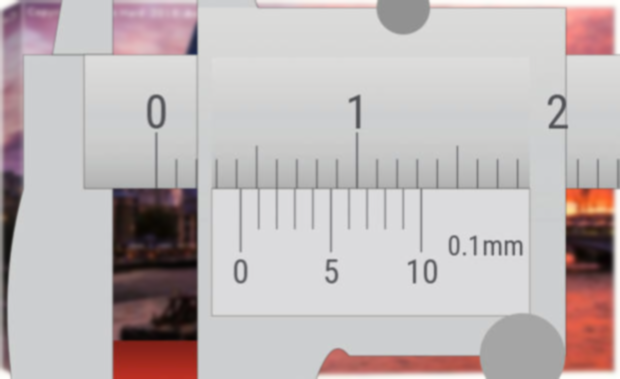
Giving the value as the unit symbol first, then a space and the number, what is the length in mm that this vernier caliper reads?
mm 4.2
